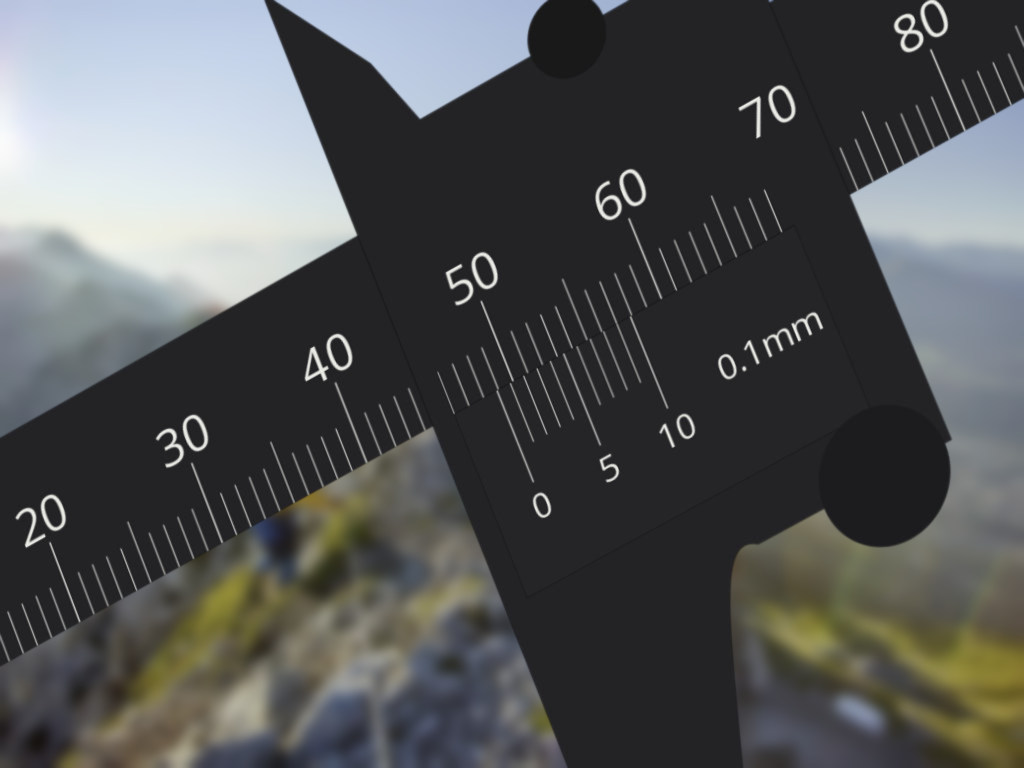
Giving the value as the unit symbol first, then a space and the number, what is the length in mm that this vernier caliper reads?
mm 48.9
